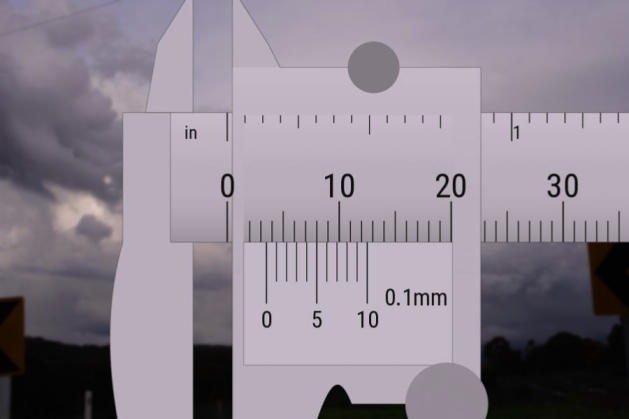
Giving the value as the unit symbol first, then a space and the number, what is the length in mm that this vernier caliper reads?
mm 3.5
